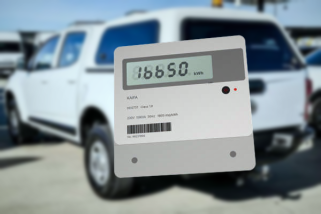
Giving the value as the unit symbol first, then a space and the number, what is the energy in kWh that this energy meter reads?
kWh 16650
